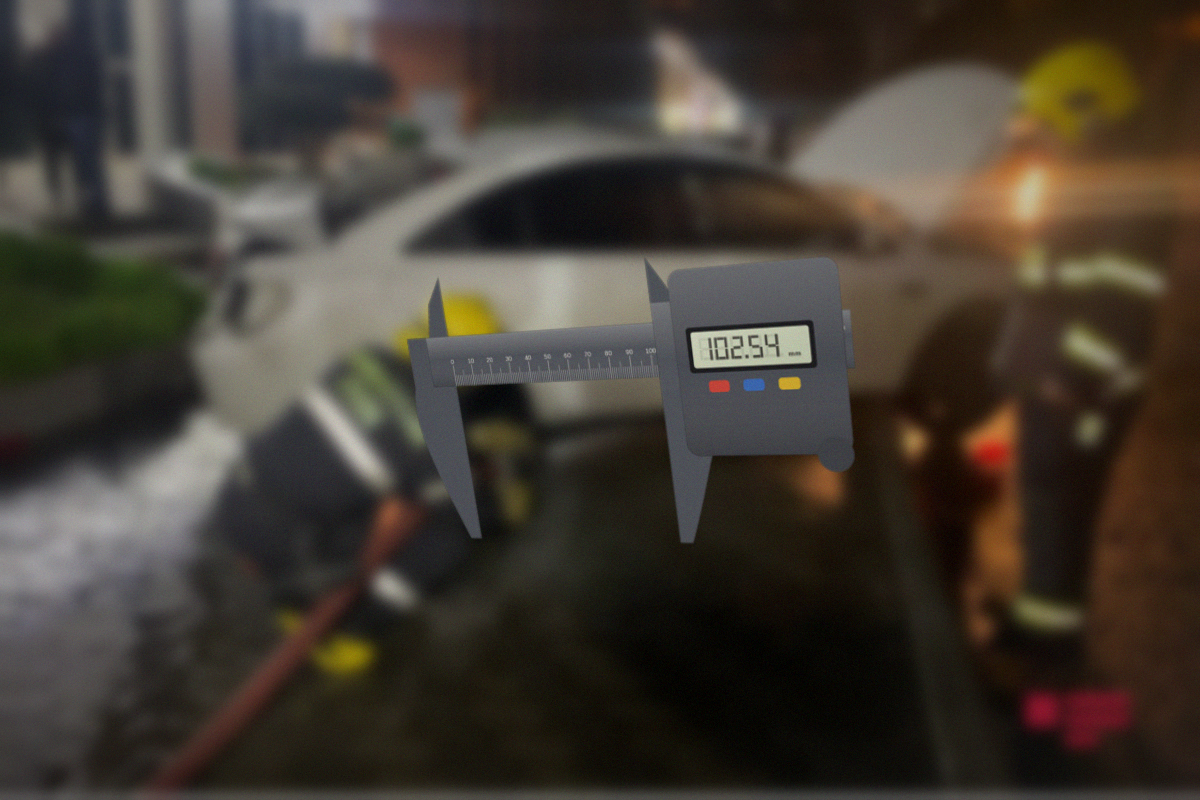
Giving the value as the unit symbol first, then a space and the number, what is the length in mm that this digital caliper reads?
mm 102.54
